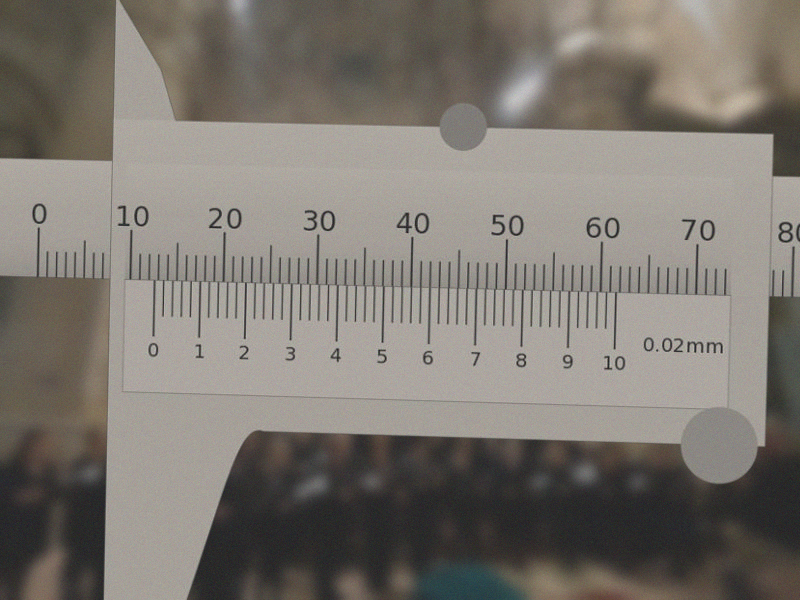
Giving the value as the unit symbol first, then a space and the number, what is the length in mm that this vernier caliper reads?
mm 12.6
